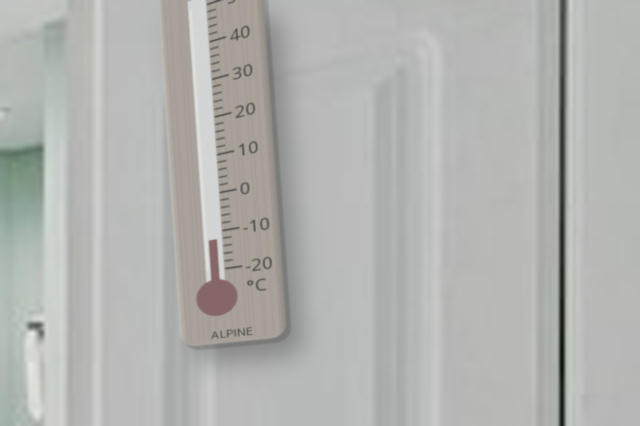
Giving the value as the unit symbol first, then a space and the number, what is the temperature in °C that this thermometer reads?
°C -12
